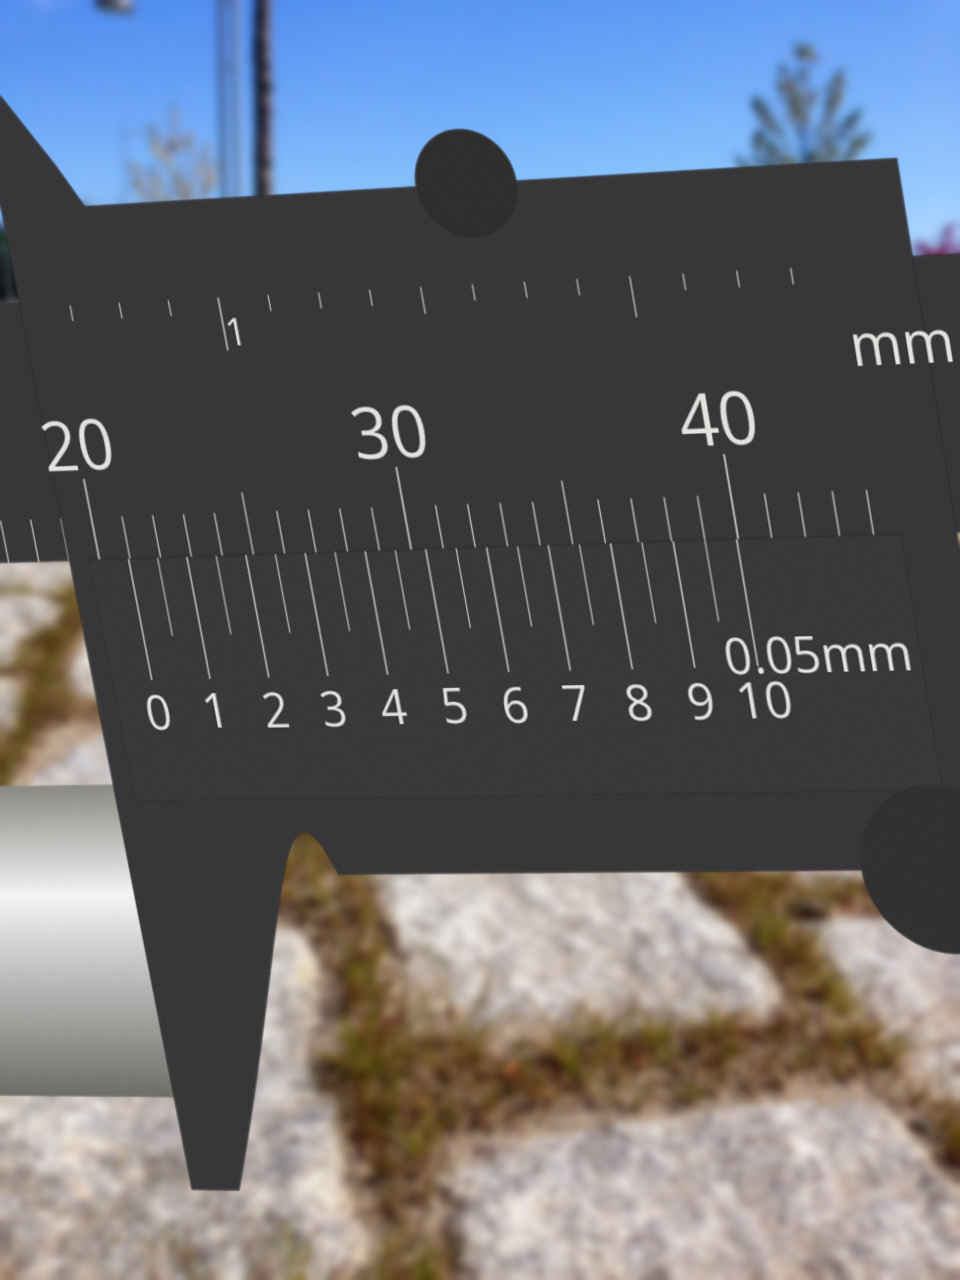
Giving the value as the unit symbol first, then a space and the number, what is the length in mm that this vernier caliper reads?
mm 20.95
